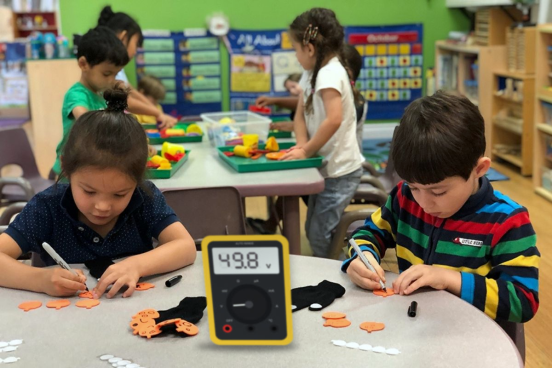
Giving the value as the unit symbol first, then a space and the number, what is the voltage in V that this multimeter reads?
V 49.8
